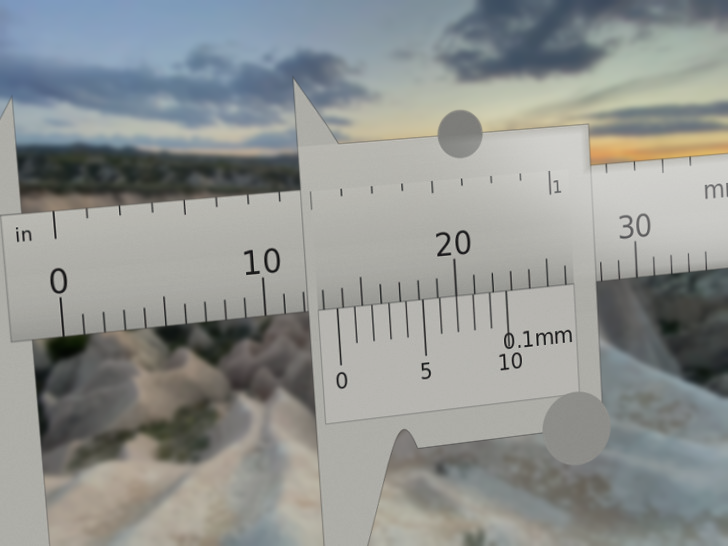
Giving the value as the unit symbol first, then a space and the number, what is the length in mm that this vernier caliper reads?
mm 13.7
